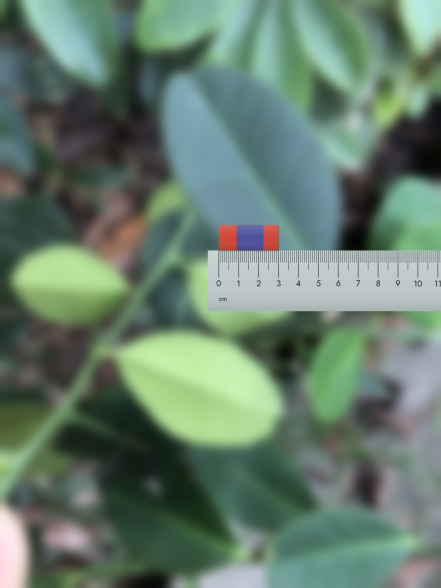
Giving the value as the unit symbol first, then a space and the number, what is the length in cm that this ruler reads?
cm 3
